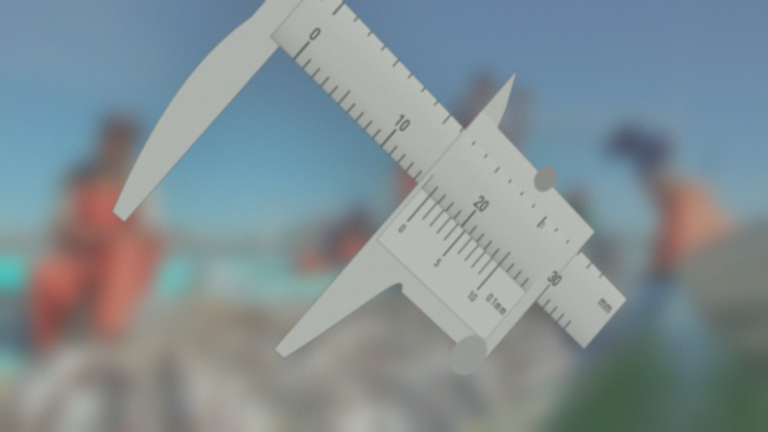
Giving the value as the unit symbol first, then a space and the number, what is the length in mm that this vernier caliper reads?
mm 16.0
